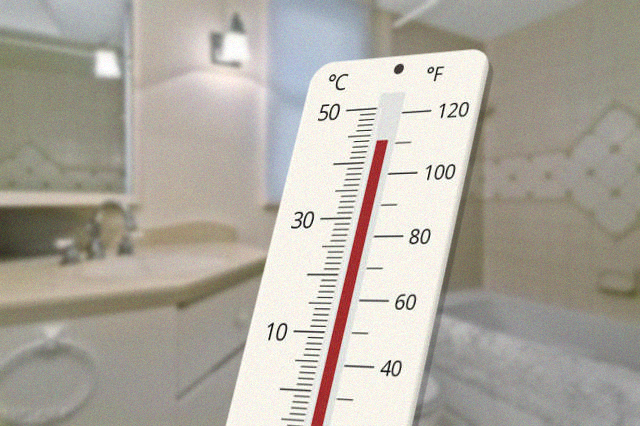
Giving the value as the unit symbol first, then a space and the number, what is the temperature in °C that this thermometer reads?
°C 44
